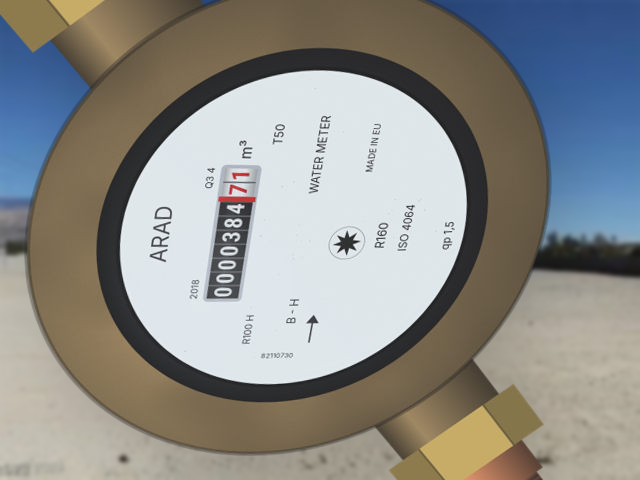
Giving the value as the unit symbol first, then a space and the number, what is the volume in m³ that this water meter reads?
m³ 384.71
